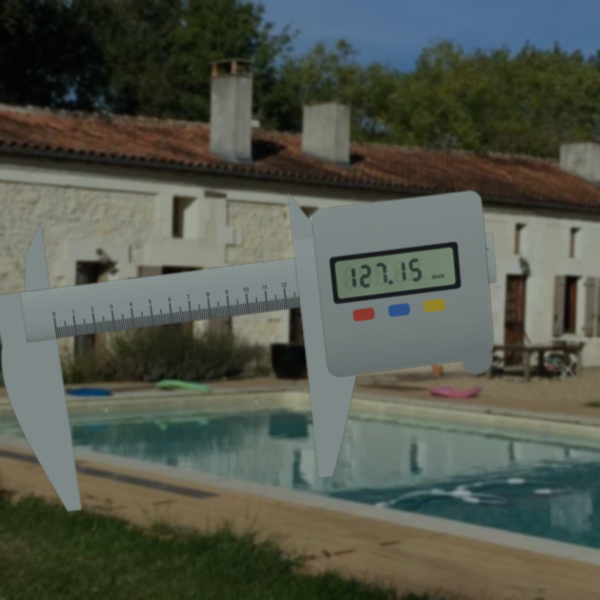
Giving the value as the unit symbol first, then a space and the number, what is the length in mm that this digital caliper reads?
mm 127.15
